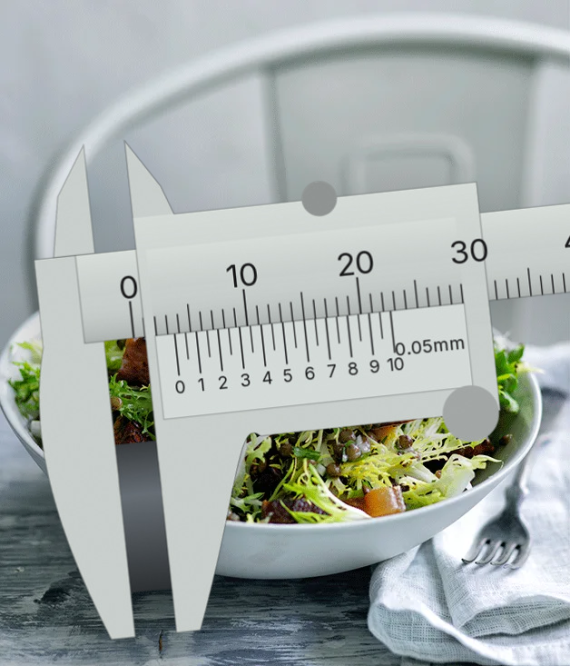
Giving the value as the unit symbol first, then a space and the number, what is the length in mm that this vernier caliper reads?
mm 3.6
